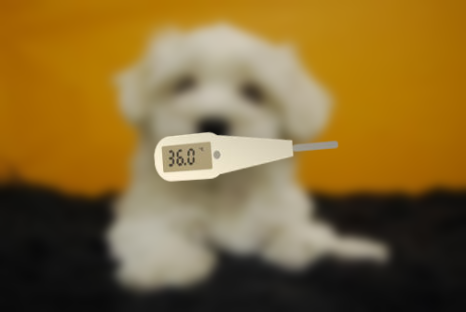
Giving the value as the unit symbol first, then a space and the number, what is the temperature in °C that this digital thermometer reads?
°C 36.0
